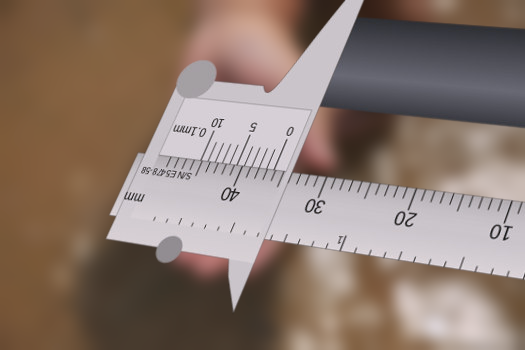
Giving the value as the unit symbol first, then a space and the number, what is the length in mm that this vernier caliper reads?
mm 36.2
